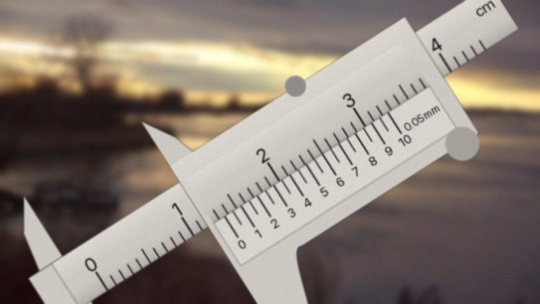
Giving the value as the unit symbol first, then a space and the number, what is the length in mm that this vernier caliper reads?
mm 13.6
